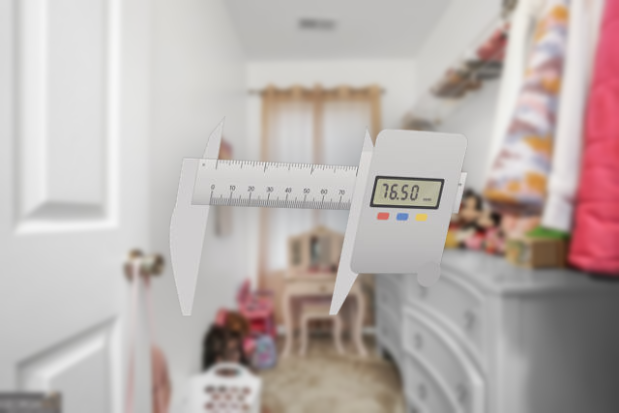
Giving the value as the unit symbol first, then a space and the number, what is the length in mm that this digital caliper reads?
mm 76.50
